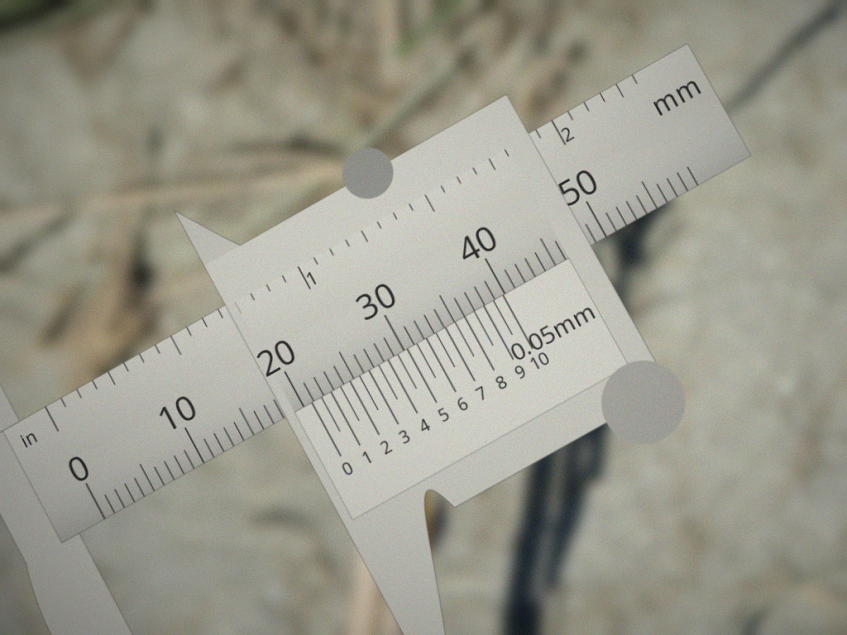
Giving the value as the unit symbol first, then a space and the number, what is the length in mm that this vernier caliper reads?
mm 20.8
